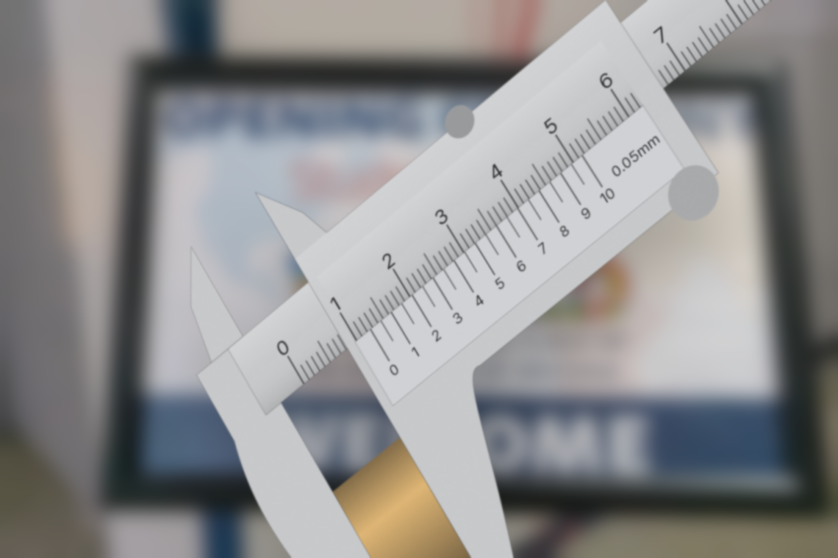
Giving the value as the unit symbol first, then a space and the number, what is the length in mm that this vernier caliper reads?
mm 12.6
